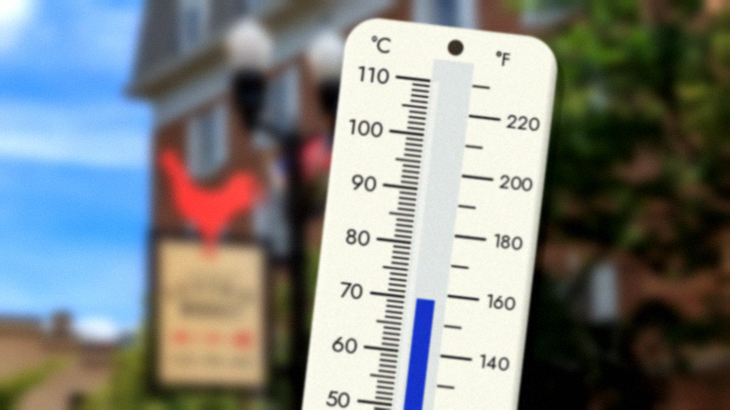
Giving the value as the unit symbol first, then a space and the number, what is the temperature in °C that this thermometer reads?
°C 70
